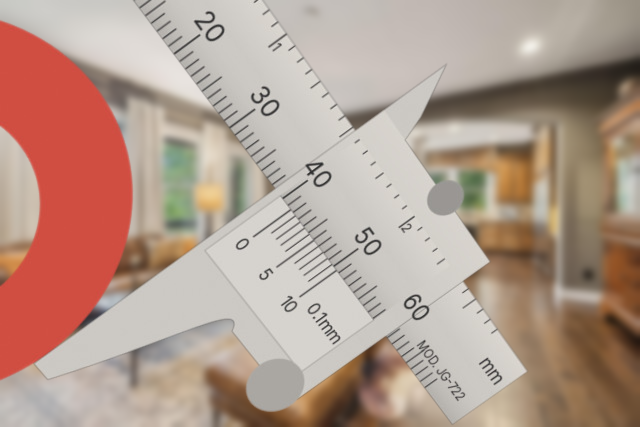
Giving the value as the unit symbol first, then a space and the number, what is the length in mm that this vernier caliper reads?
mm 41.6
